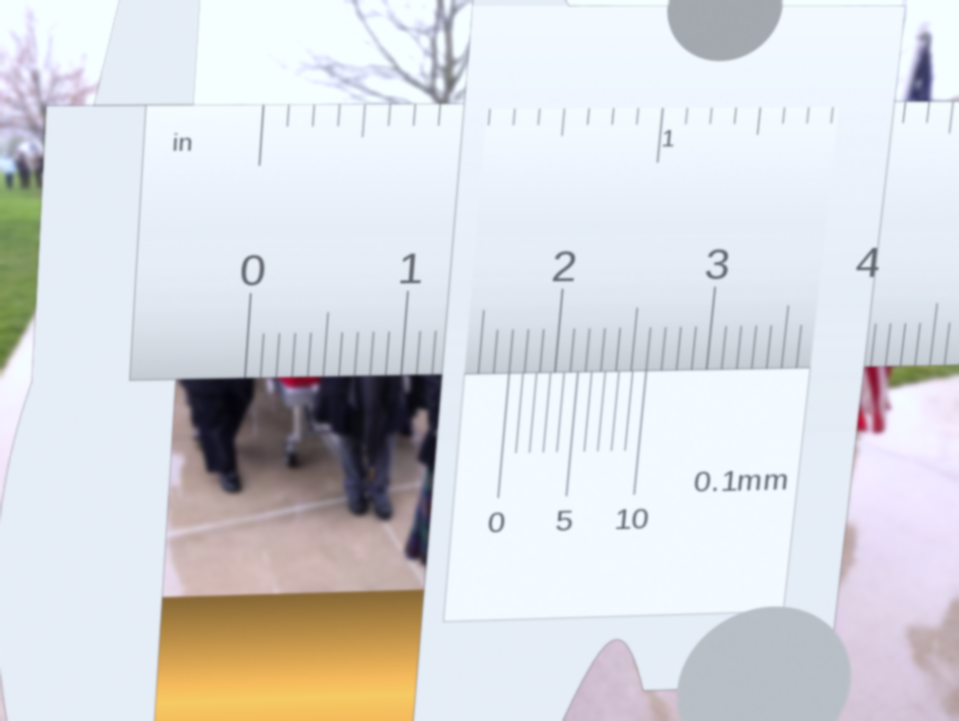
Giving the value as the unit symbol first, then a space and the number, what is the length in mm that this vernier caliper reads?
mm 17.0
